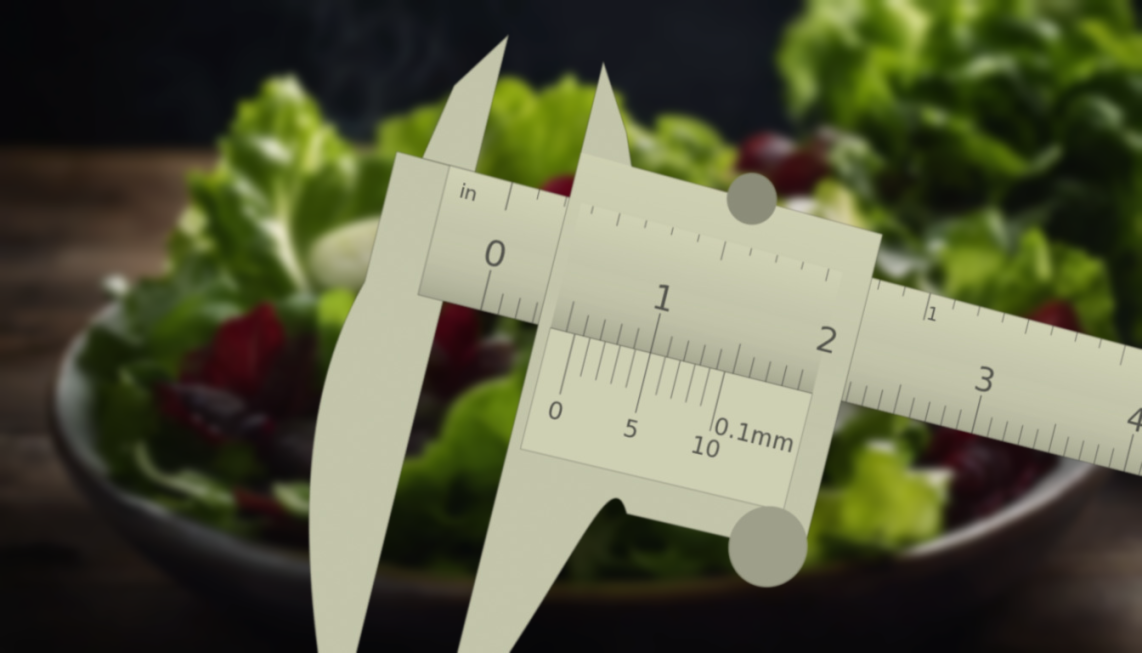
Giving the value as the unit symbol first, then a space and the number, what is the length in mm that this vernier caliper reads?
mm 5.5
